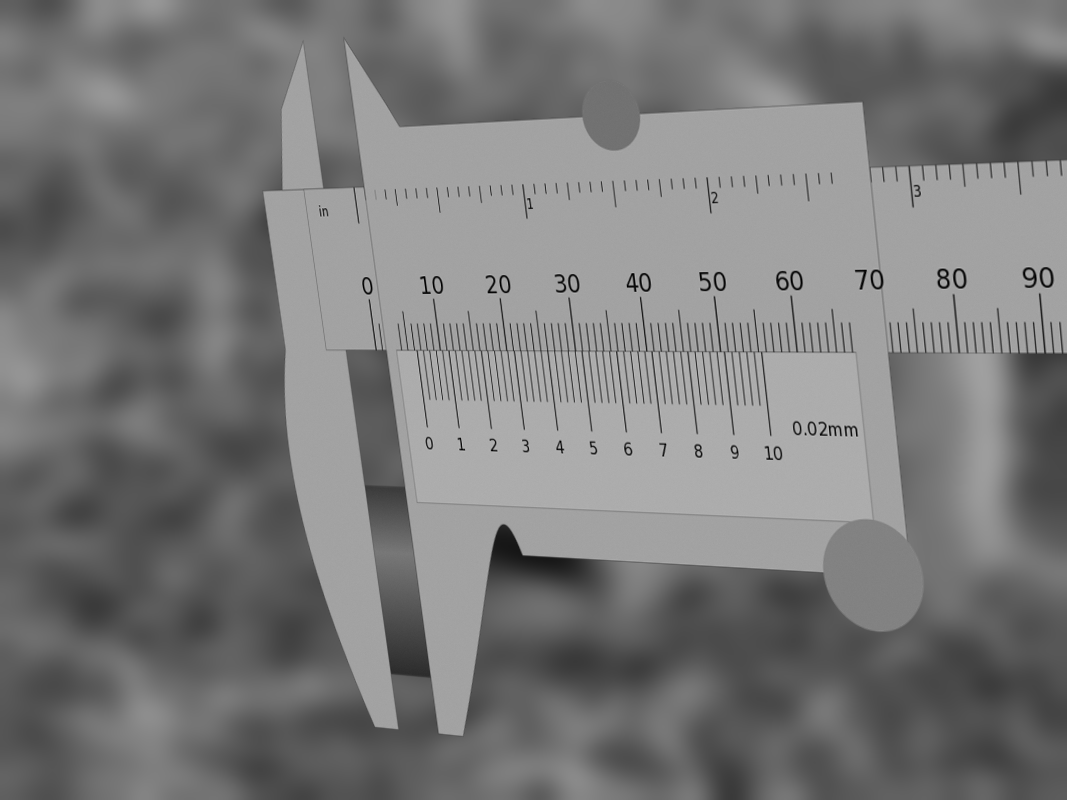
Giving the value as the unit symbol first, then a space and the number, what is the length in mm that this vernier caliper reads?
mm 6.4
